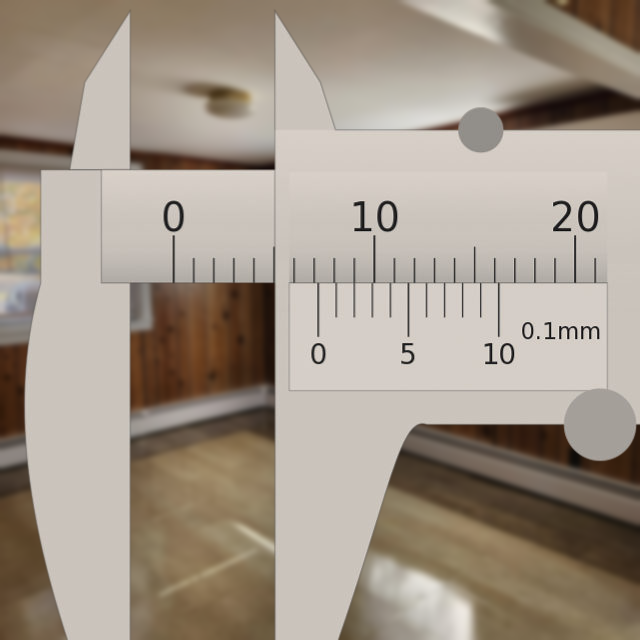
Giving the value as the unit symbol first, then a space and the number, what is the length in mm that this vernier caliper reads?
mm 7.2
